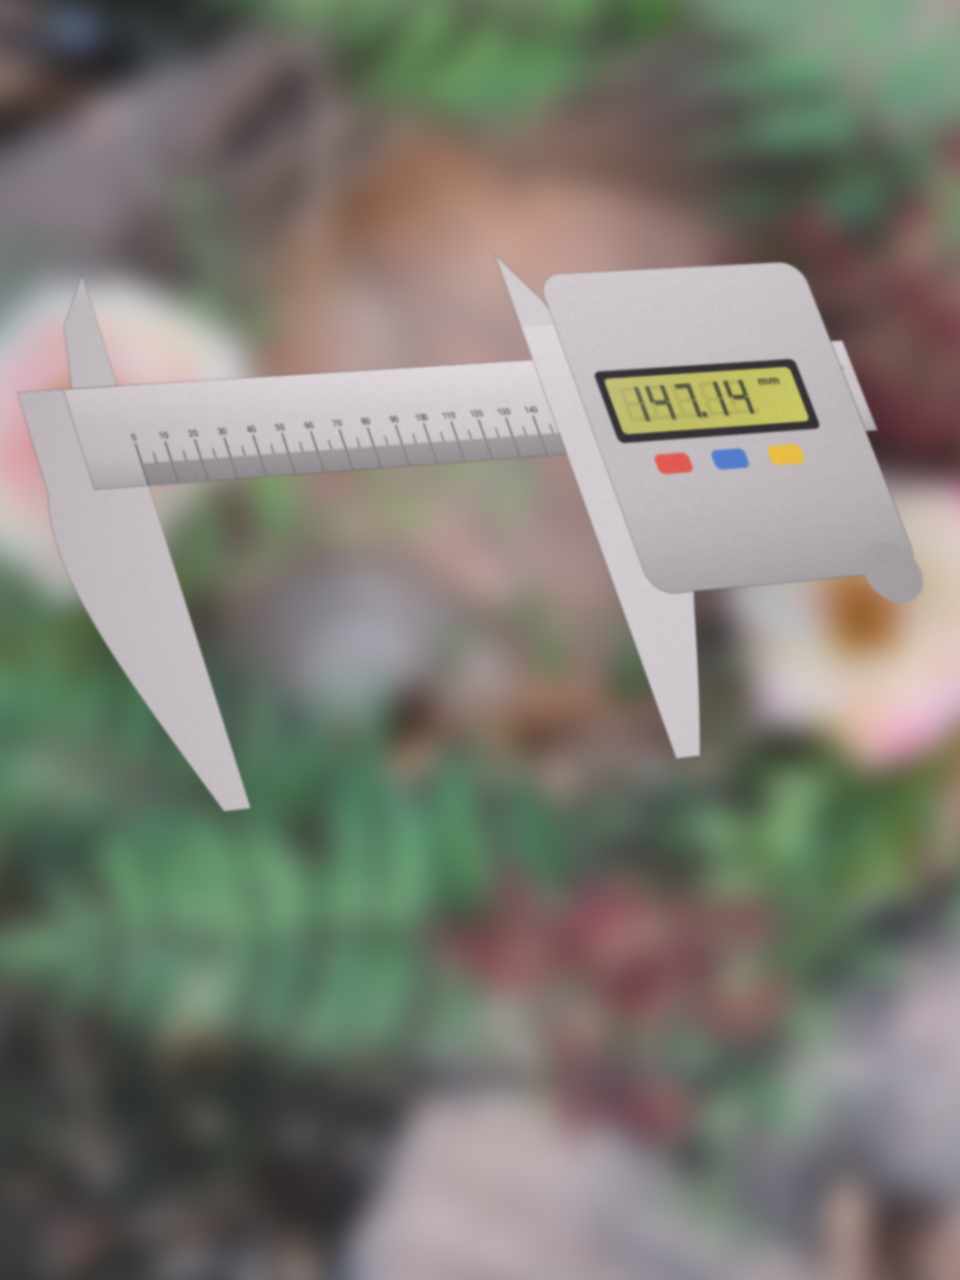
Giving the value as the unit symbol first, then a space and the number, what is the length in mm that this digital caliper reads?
mm 147.14
